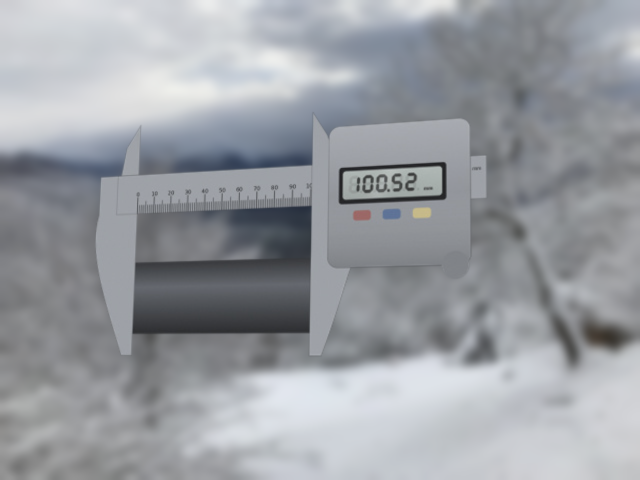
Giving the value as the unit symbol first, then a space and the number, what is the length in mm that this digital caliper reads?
mm 100.52
